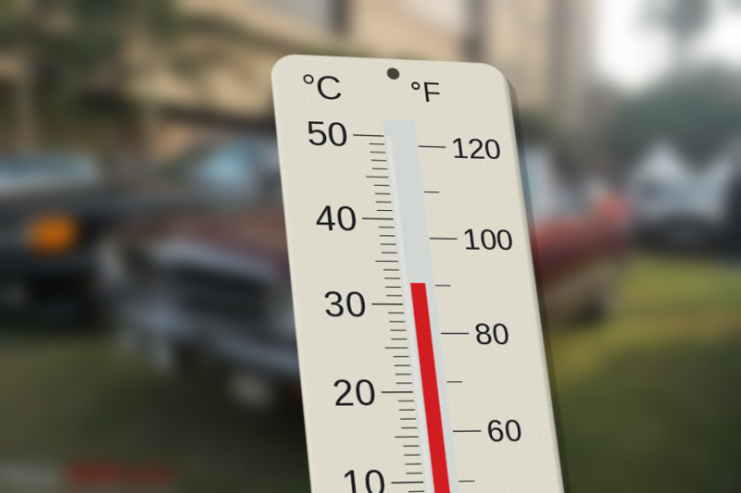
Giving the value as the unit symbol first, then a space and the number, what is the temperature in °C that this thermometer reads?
°C 32.5
